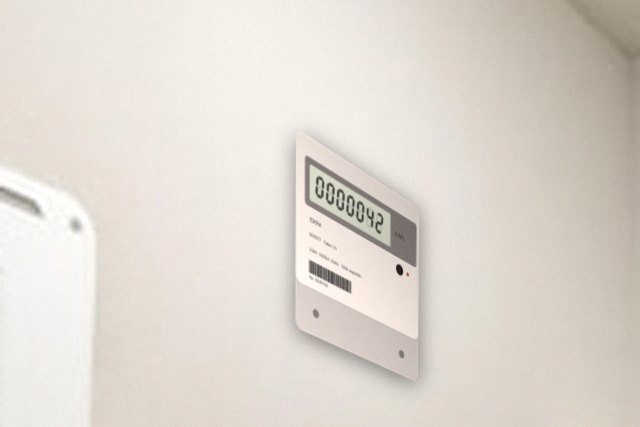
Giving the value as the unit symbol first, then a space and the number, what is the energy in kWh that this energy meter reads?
kWh 42
